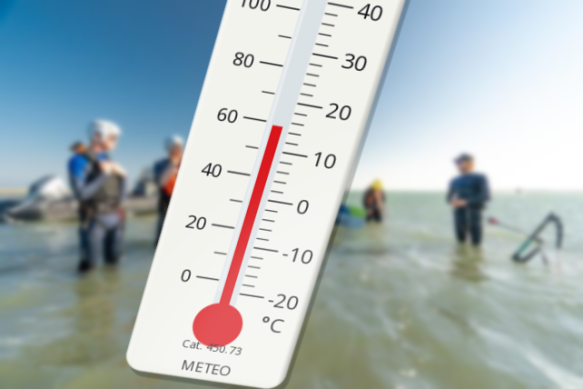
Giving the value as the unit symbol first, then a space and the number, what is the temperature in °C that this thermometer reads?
°C 15
